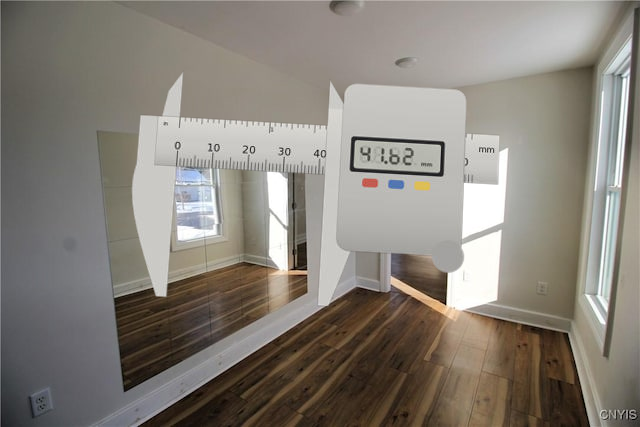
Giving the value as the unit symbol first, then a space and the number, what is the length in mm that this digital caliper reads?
mm 41.62
